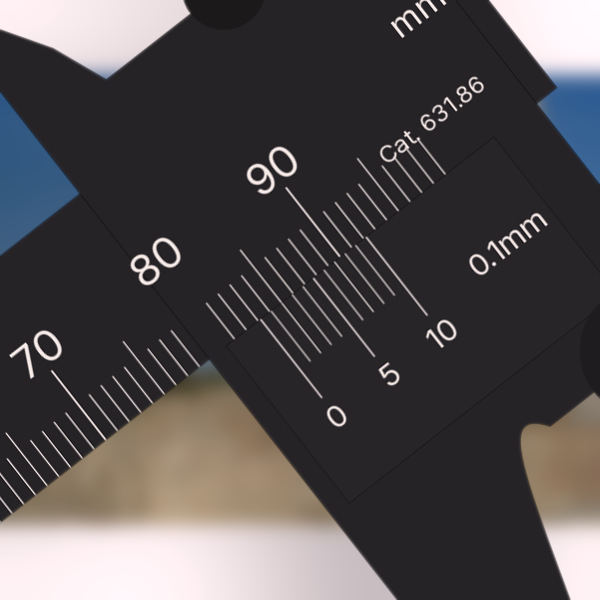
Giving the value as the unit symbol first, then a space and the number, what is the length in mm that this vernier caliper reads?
mm 83.2
